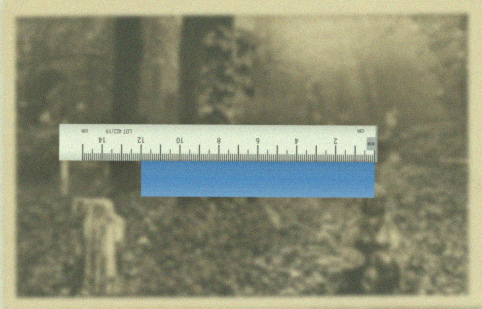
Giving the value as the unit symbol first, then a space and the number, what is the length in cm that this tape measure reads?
cm 12
